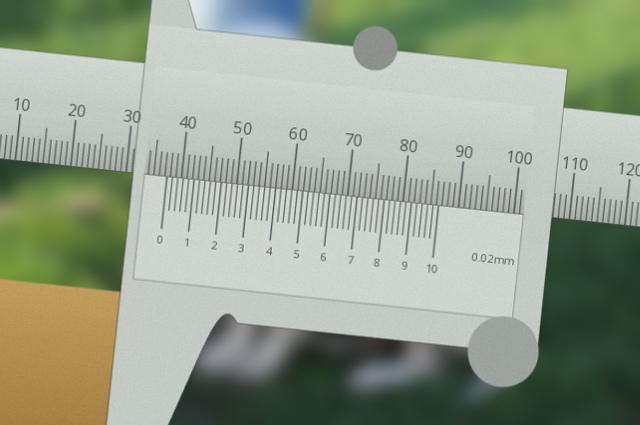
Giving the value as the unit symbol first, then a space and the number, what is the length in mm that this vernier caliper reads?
mm 37.4
